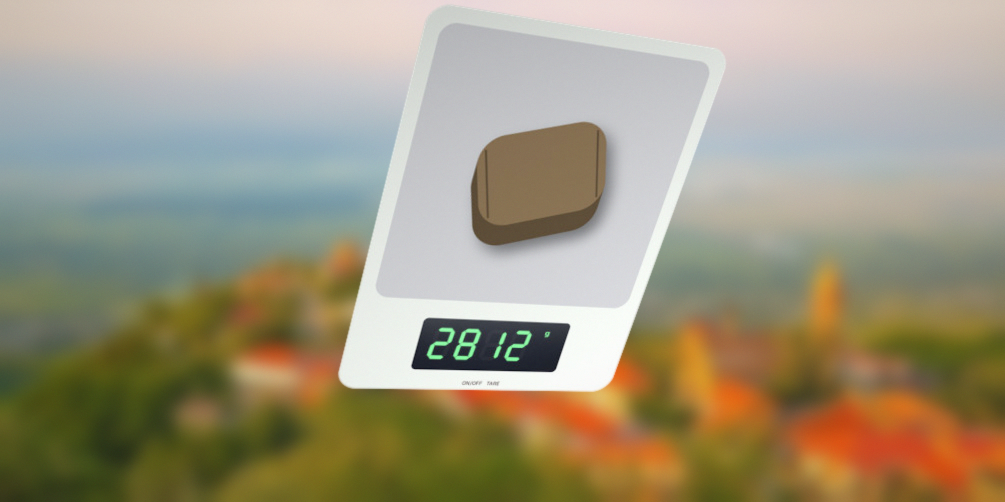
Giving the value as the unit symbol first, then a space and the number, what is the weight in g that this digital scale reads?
g 2812
